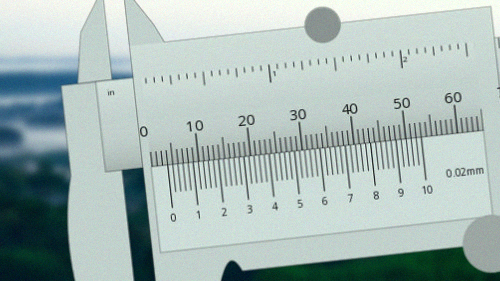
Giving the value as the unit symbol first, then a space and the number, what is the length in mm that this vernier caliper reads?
mm 4.0
